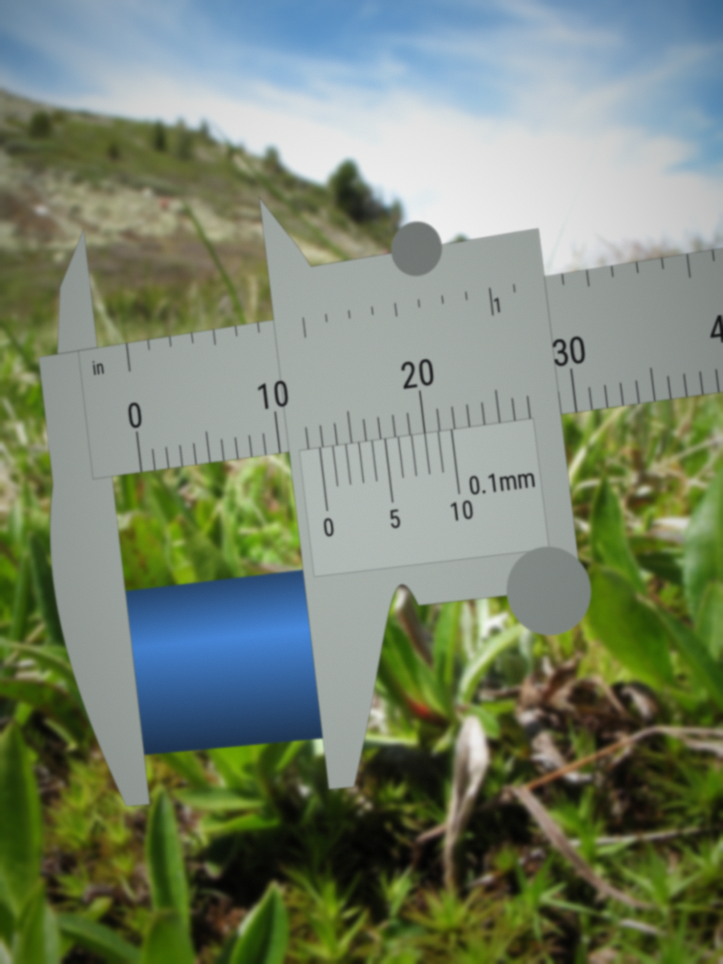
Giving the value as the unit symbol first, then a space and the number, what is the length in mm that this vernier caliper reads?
mm 12.8
